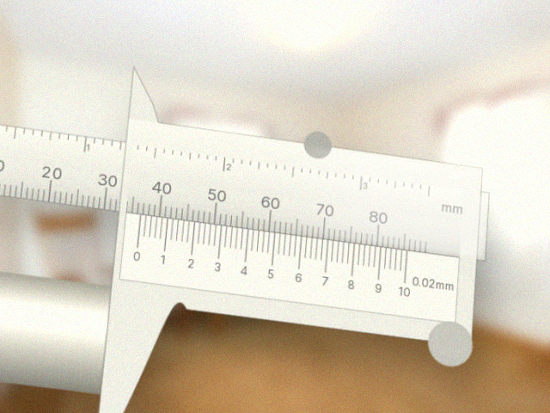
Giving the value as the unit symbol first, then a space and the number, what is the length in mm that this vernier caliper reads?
mm 36.6
